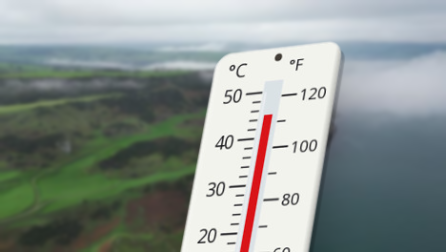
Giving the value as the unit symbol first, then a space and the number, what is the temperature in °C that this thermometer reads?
°C 45
